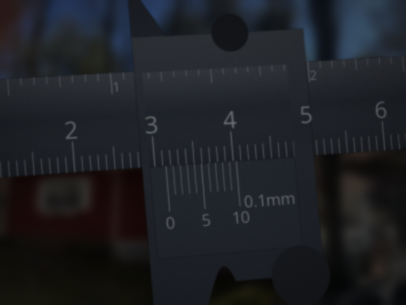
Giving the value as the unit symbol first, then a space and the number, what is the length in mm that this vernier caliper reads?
mm 31.4
